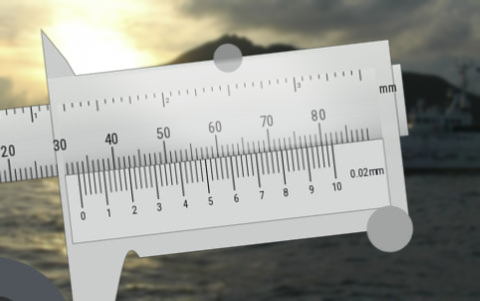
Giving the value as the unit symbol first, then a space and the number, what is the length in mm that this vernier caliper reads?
mm 33.0
